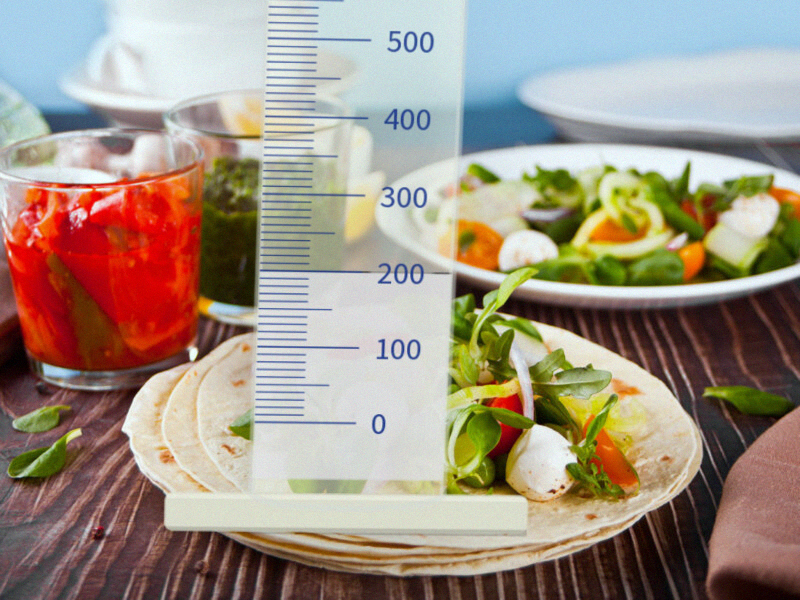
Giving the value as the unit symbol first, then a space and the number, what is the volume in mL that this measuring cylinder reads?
mL 200
